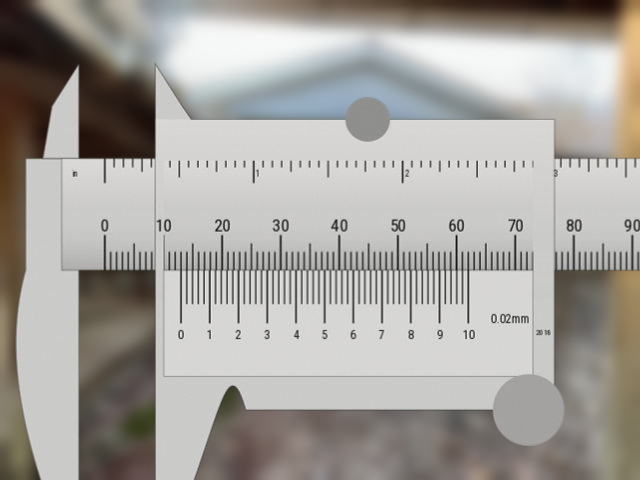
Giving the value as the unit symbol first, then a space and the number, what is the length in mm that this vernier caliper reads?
mm 13.0
